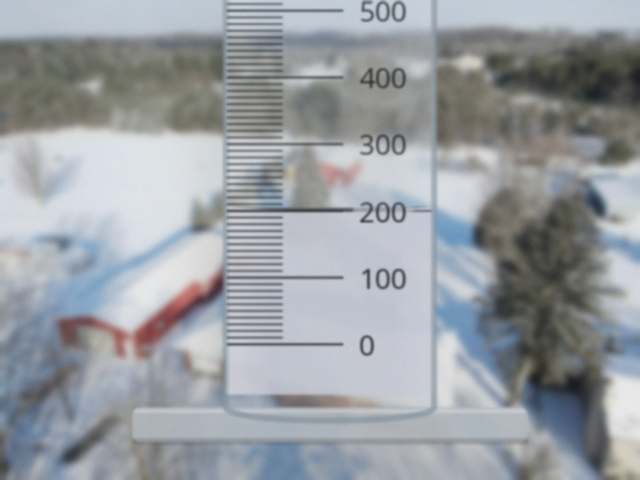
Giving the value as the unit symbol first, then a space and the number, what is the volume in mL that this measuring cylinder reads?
mL 200
